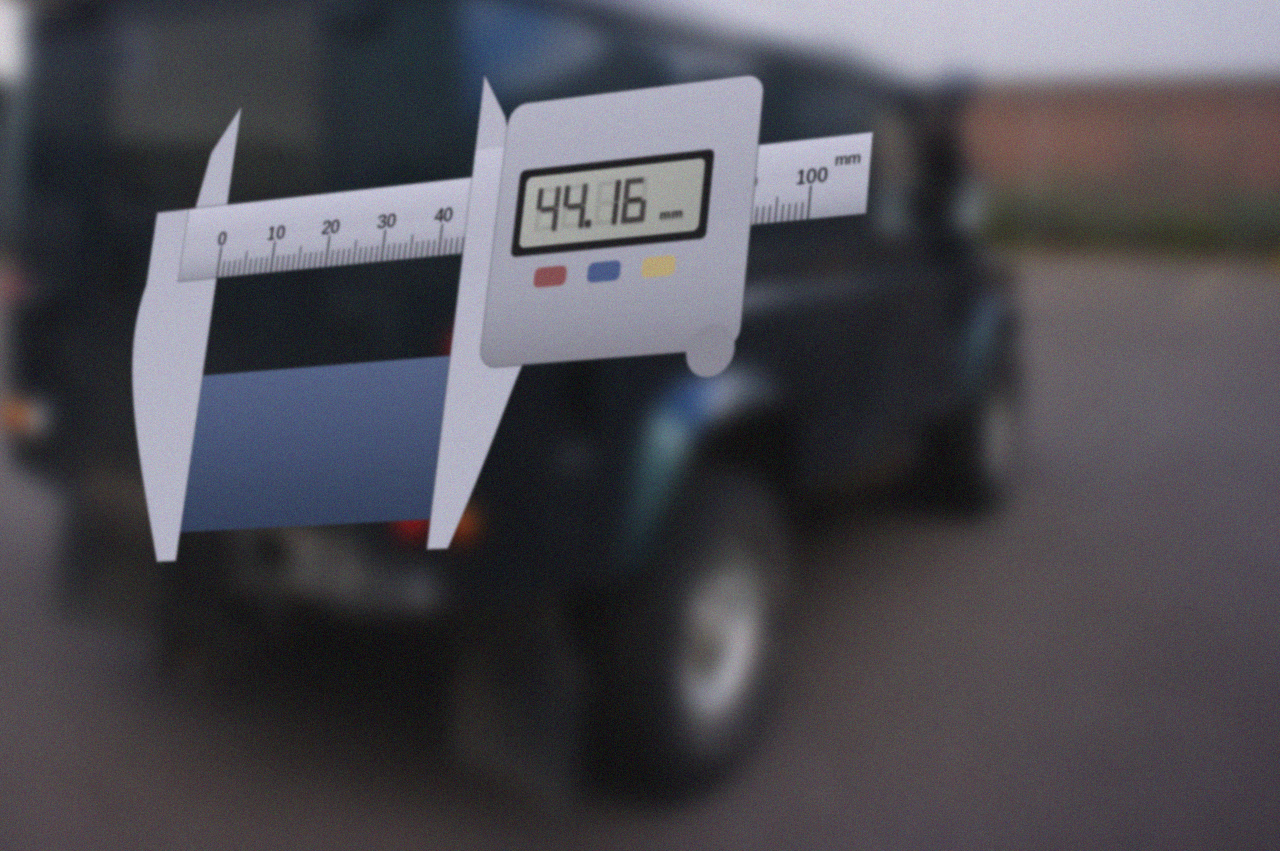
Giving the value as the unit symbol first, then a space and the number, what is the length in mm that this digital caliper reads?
mm 44.16
